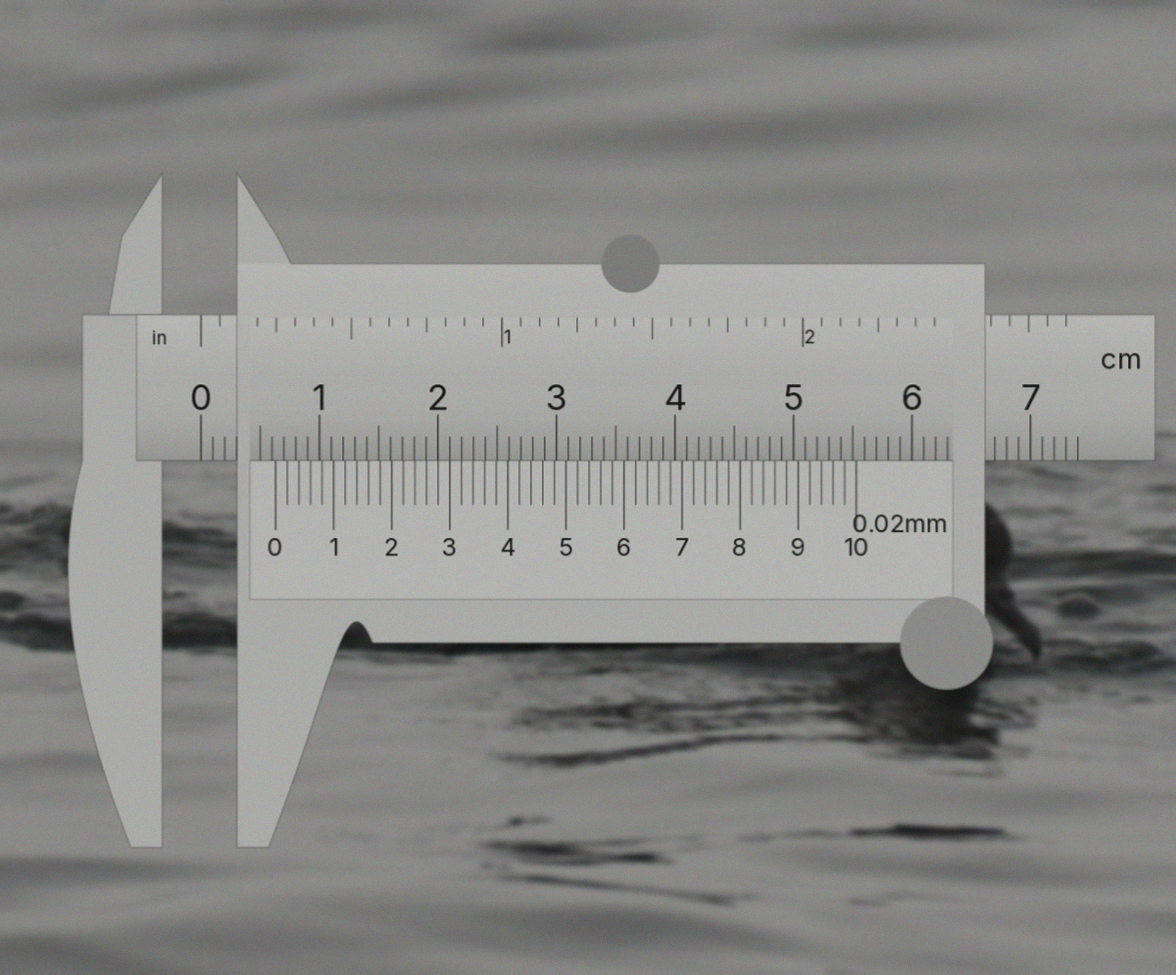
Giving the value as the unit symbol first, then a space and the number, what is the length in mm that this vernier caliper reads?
mm 6.3
